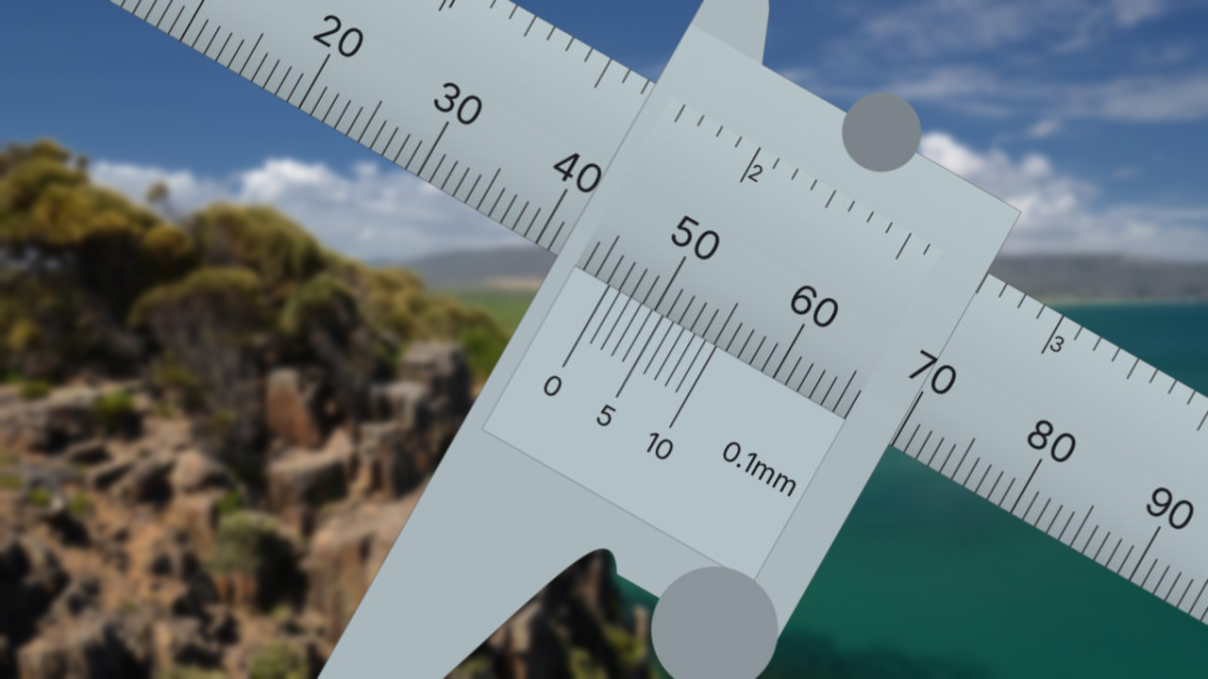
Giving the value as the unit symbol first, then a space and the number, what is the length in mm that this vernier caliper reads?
mm 46.2
